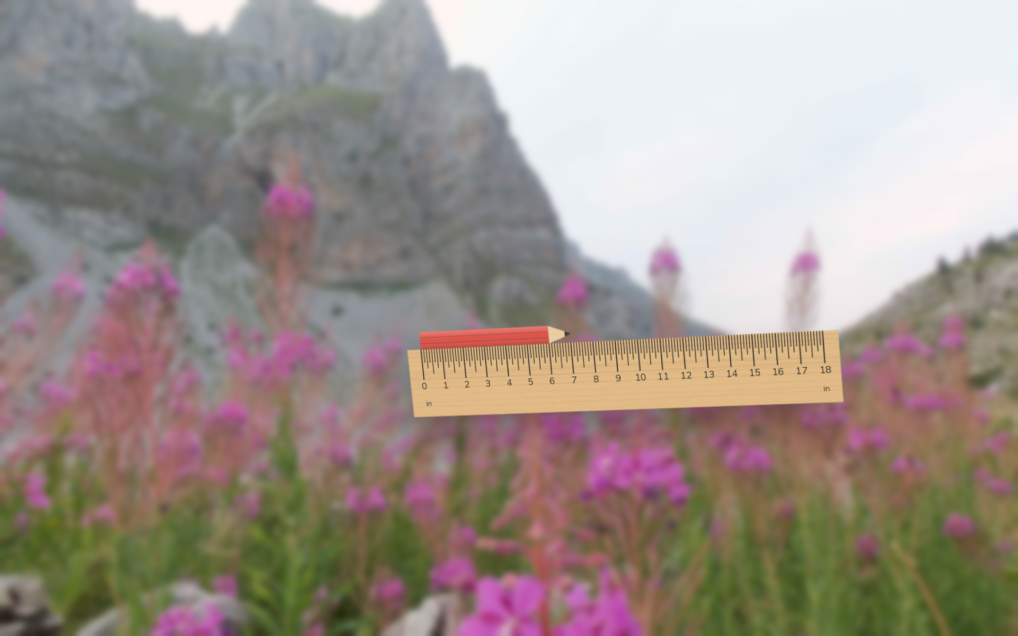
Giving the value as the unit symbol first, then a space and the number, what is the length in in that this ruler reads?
in 7
